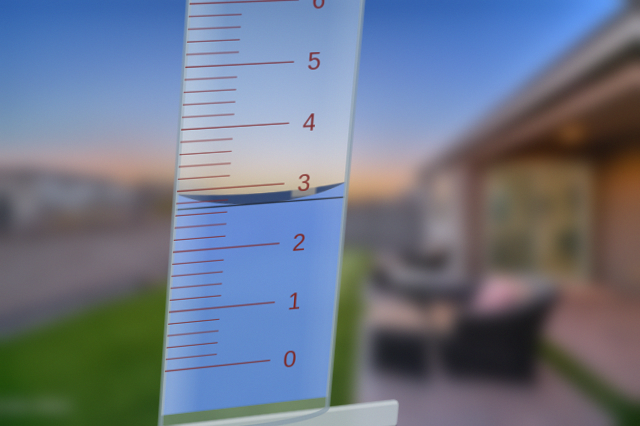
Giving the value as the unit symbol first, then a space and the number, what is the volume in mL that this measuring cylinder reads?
mL 2.7
